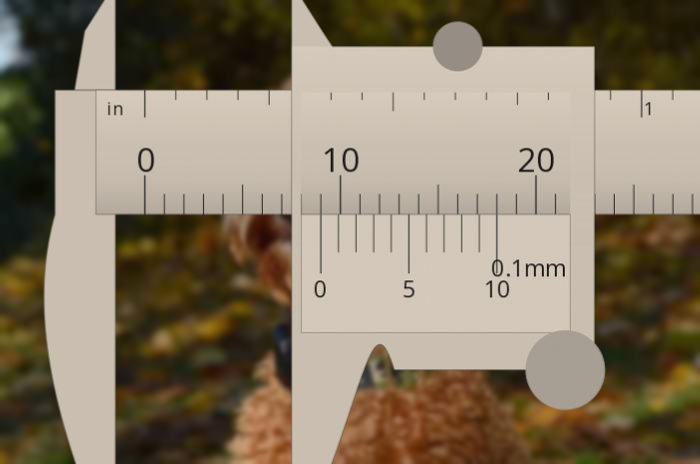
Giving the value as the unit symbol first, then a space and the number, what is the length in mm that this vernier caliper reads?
mm 9.0
